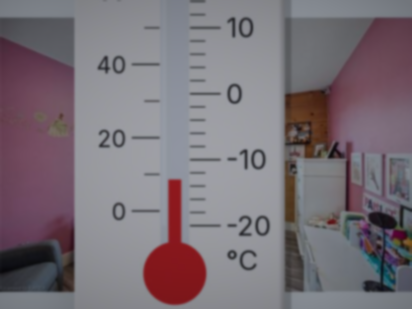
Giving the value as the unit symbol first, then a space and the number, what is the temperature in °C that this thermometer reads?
°C -13
